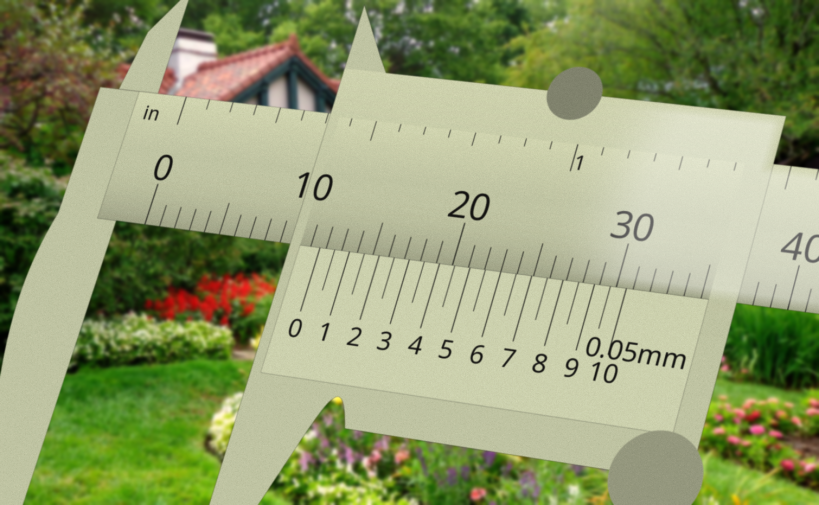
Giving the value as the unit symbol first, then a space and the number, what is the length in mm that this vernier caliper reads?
mm 11.6
